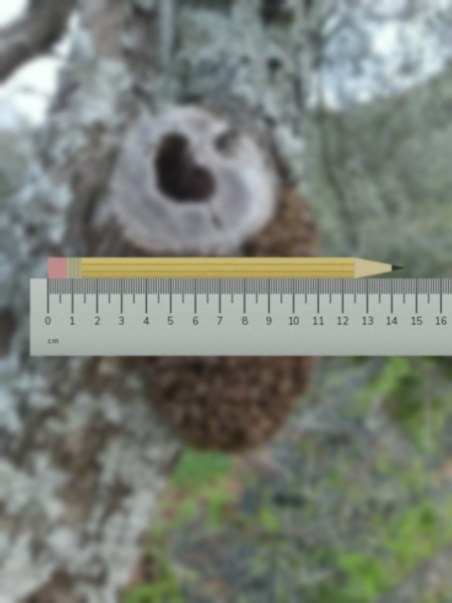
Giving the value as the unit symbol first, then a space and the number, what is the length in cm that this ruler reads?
cm 14.5
